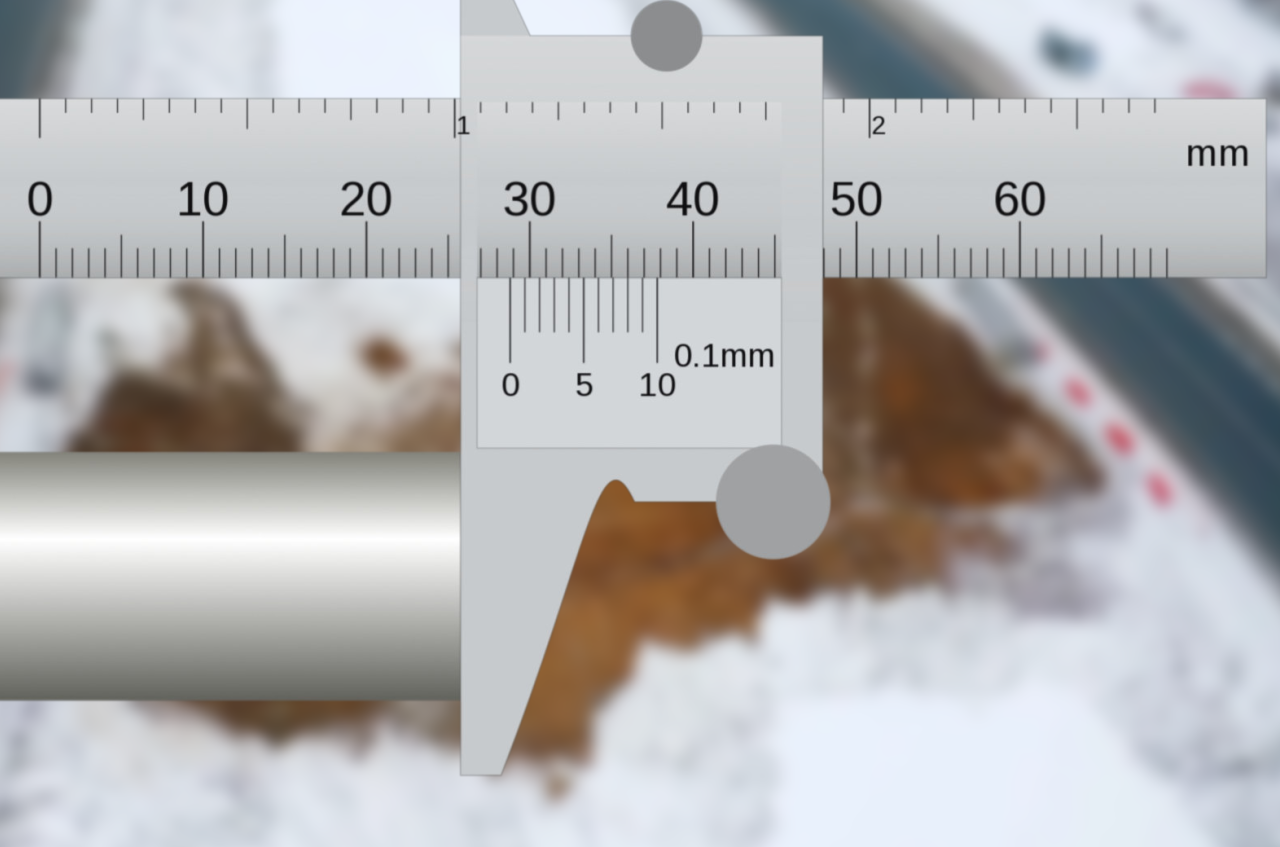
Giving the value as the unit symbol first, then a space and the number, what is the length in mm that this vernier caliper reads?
mm 28.8
